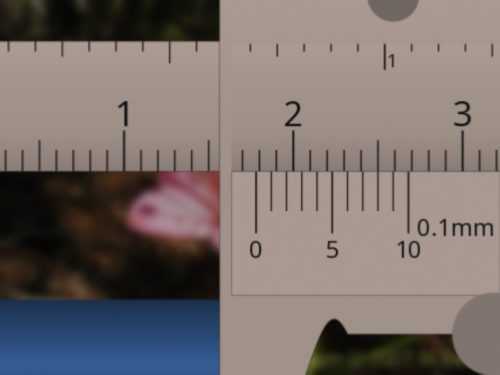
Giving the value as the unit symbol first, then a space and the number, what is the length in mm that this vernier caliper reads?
mm 17.8
